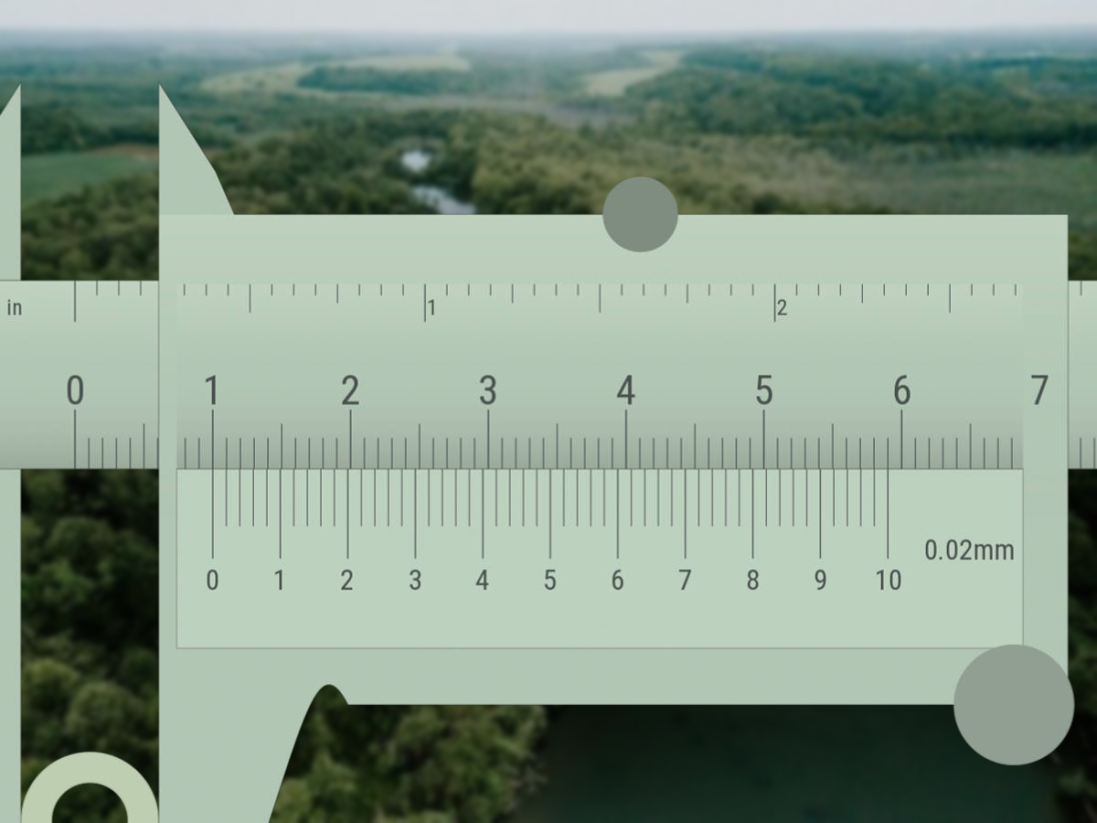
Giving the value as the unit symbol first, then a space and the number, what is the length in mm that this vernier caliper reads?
mm 10.0
